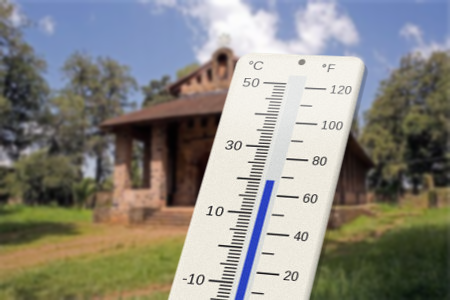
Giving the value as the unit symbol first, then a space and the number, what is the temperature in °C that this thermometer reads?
°C 20
